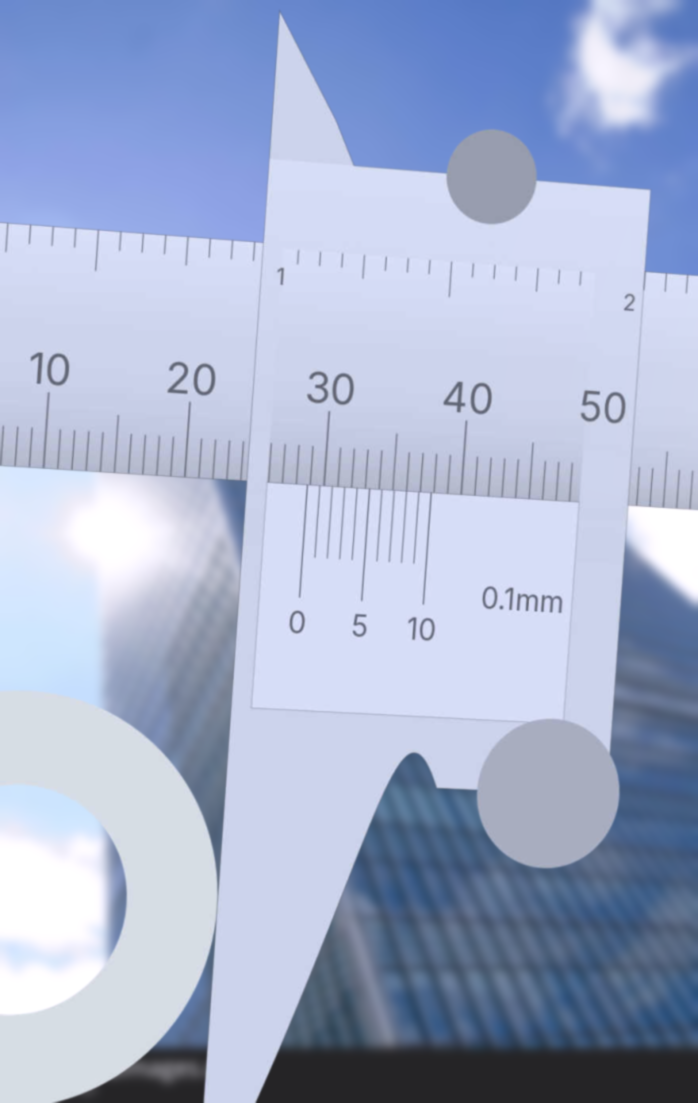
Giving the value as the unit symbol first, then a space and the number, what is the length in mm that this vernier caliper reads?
mm 28.8
